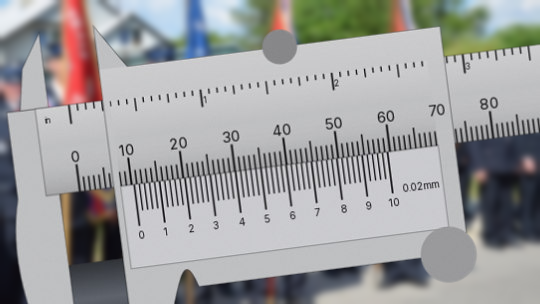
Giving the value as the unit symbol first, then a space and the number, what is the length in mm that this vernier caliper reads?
mm 10.5
